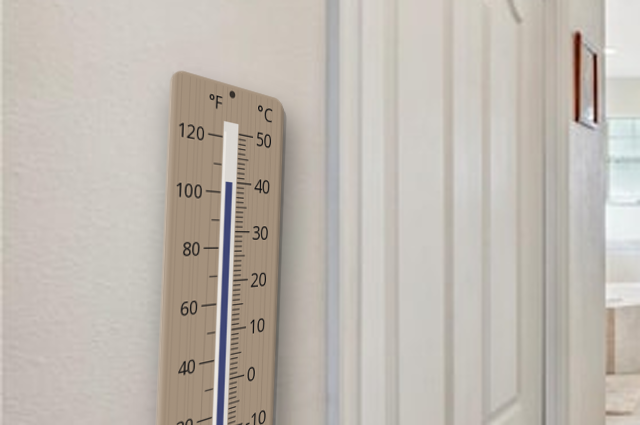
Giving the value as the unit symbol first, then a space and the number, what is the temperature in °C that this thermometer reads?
°C 40
